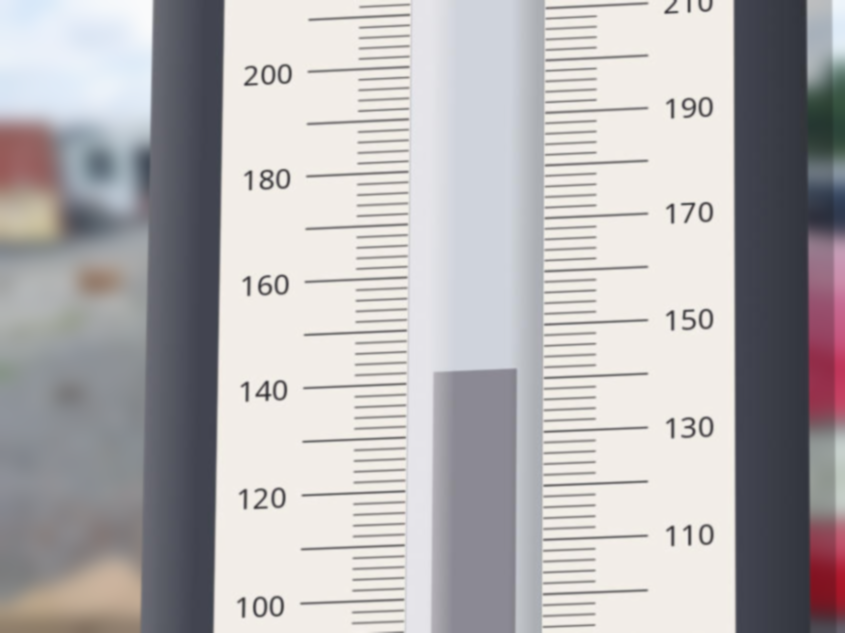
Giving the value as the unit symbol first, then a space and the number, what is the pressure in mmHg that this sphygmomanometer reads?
mmHg 142
